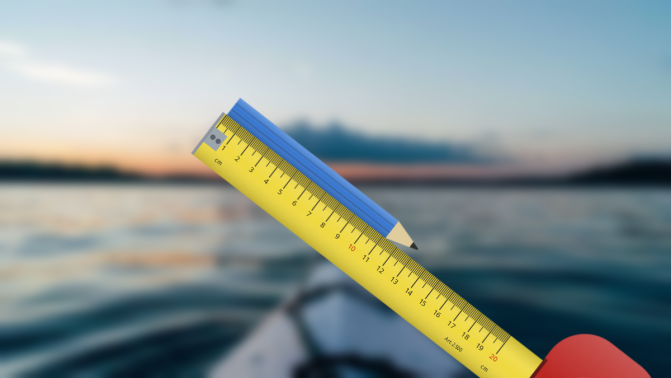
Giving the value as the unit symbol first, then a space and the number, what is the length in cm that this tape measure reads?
cm 13
